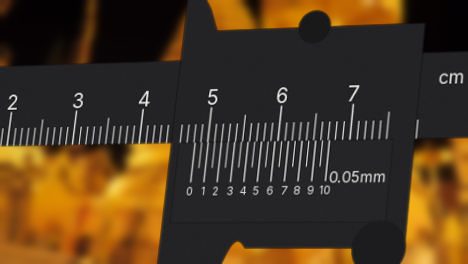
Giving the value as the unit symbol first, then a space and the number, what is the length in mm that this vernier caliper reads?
mm 48.2
